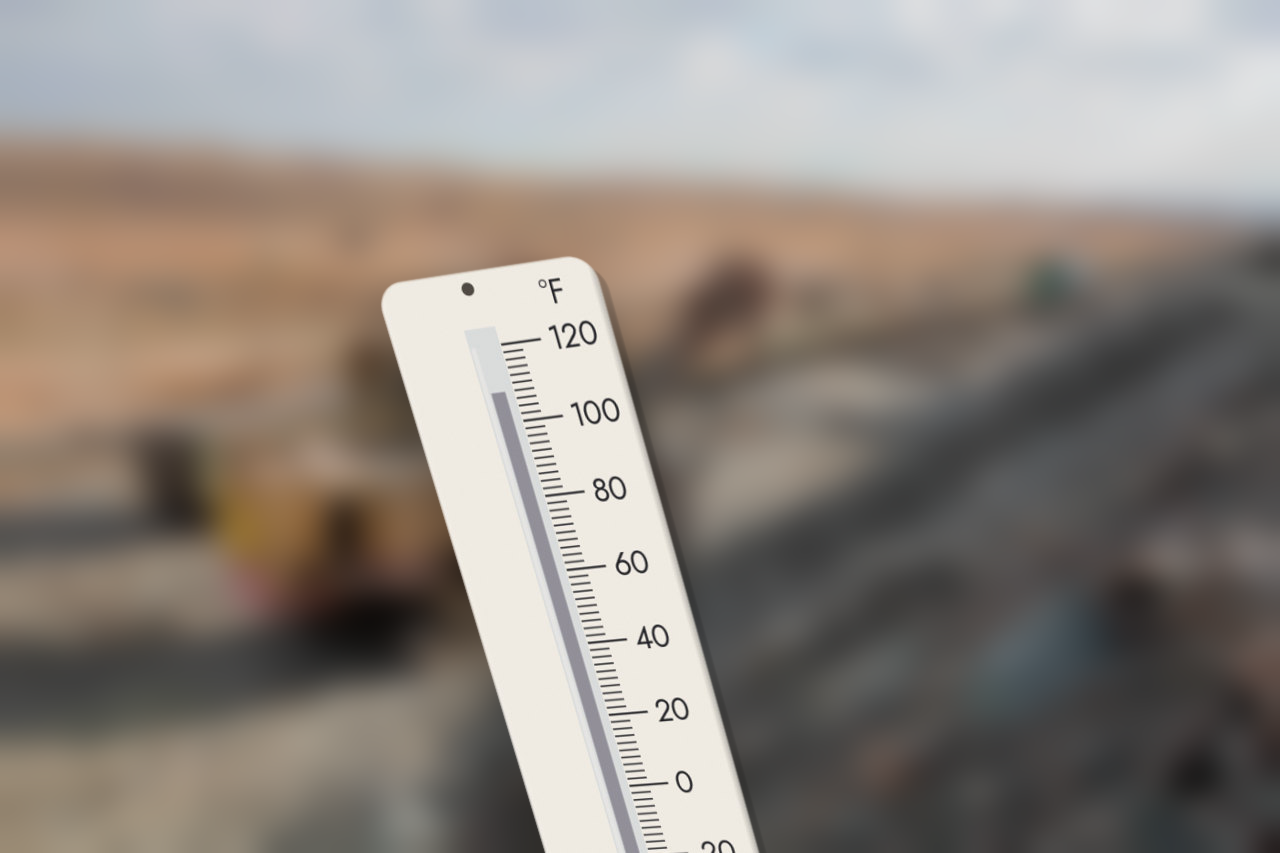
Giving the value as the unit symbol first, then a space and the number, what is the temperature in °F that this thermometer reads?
°F 108
